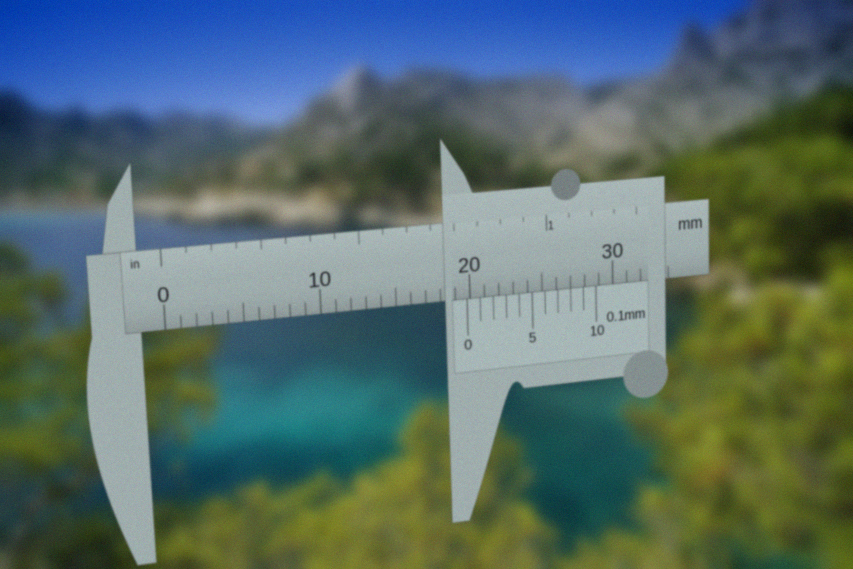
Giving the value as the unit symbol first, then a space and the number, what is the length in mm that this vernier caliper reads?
mm 19.8
